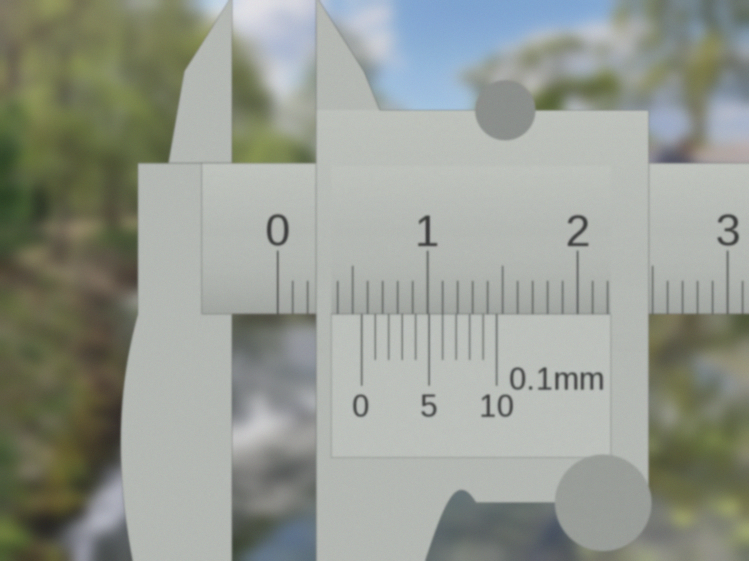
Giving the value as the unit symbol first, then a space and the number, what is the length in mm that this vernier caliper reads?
mm 5.6
